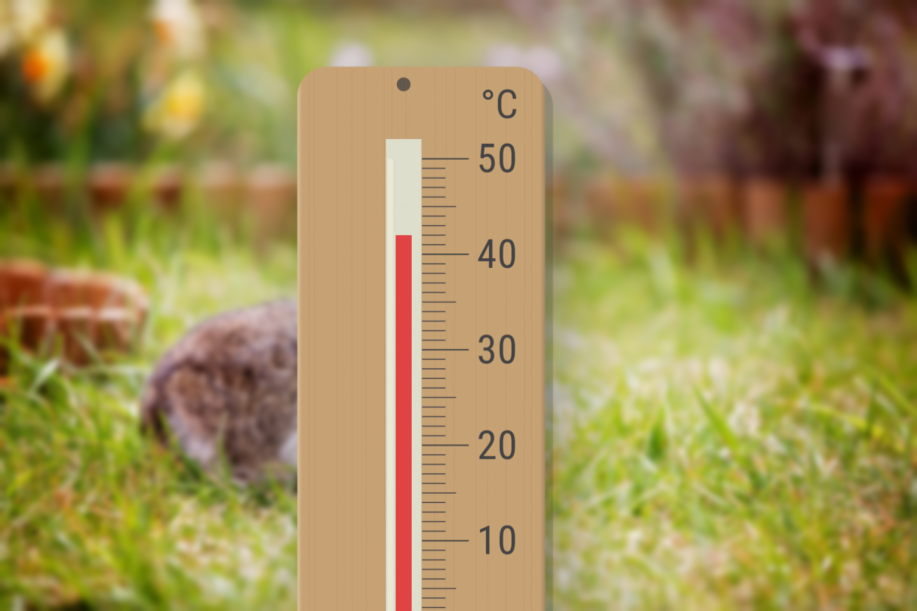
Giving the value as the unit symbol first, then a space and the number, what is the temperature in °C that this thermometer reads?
°C 42
